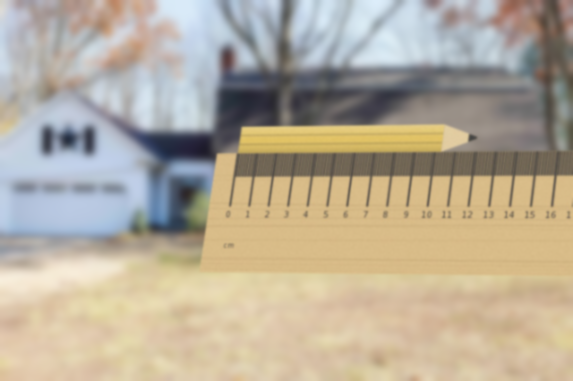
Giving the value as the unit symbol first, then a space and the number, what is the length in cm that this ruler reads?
cm 12
